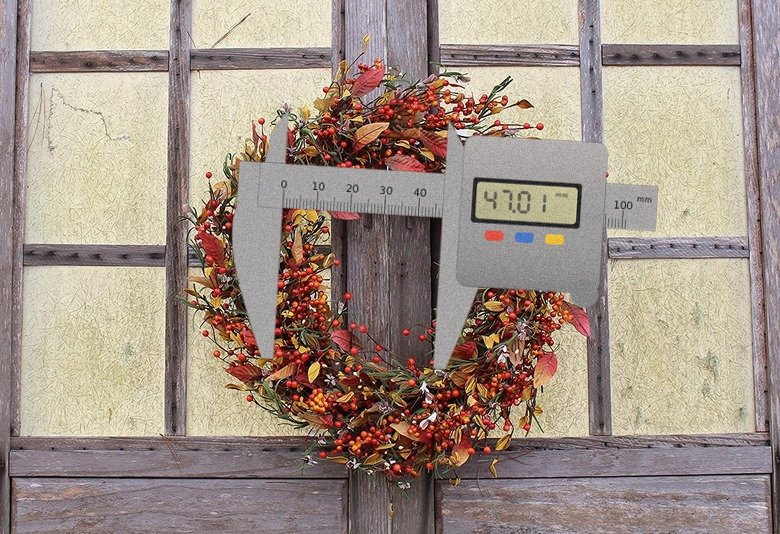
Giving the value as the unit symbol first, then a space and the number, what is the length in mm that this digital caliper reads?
mm 47.01
